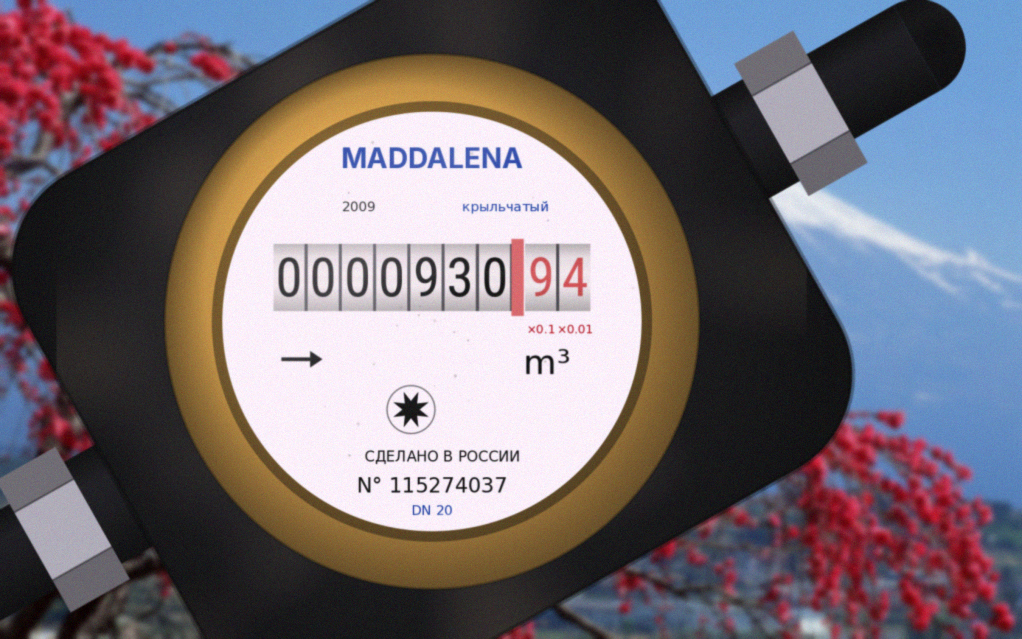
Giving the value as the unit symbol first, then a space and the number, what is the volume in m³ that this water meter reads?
m³ 930.94
